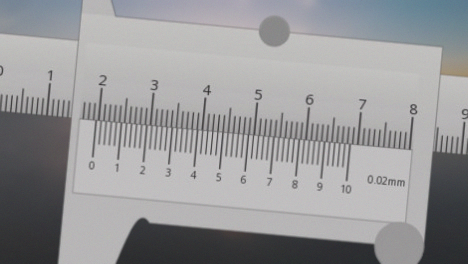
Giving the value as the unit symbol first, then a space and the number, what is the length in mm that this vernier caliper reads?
mm 19.5
